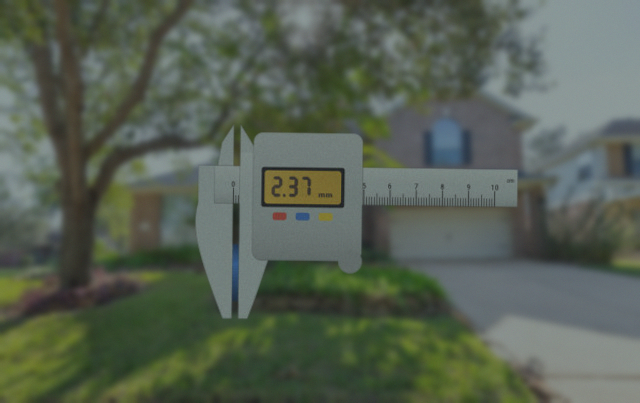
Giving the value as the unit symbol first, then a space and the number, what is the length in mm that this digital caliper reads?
mm 2.37
